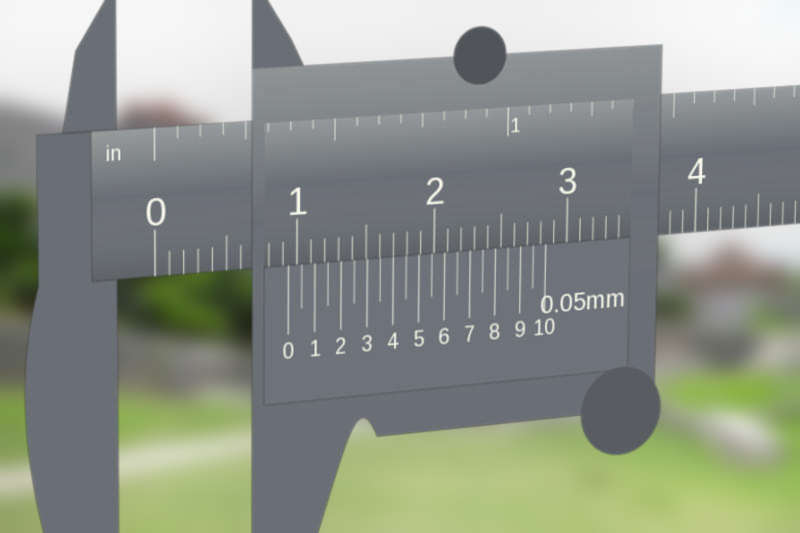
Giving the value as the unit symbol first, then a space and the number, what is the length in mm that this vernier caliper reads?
mm 9.4
